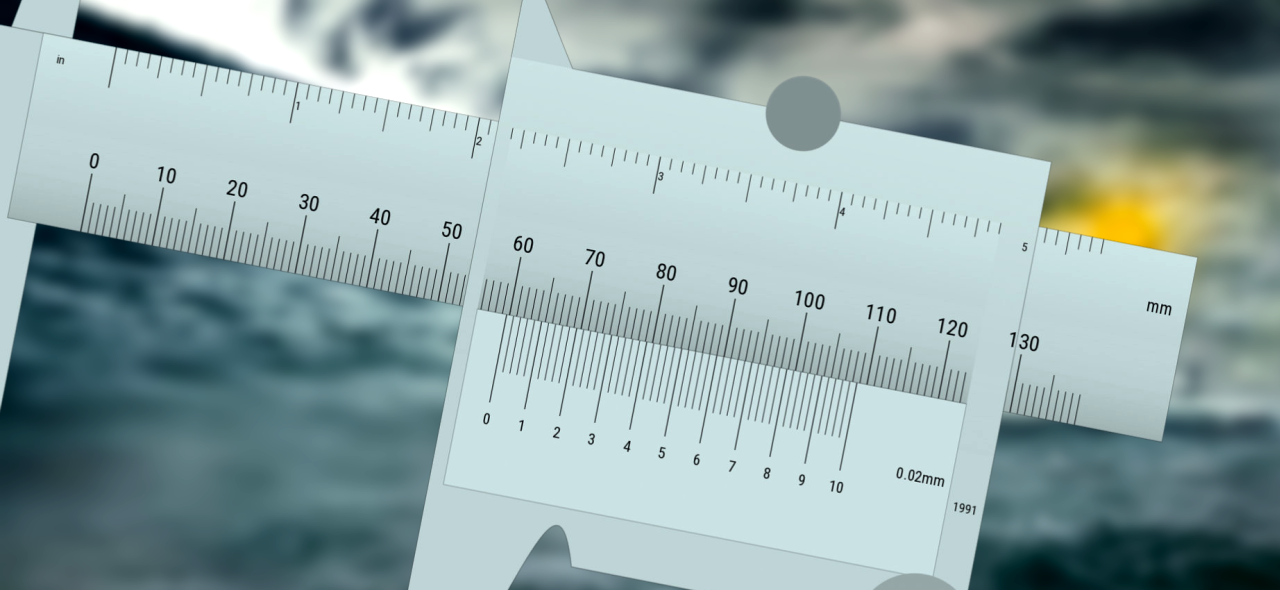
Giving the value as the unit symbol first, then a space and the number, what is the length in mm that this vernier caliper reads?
mm 59.6
